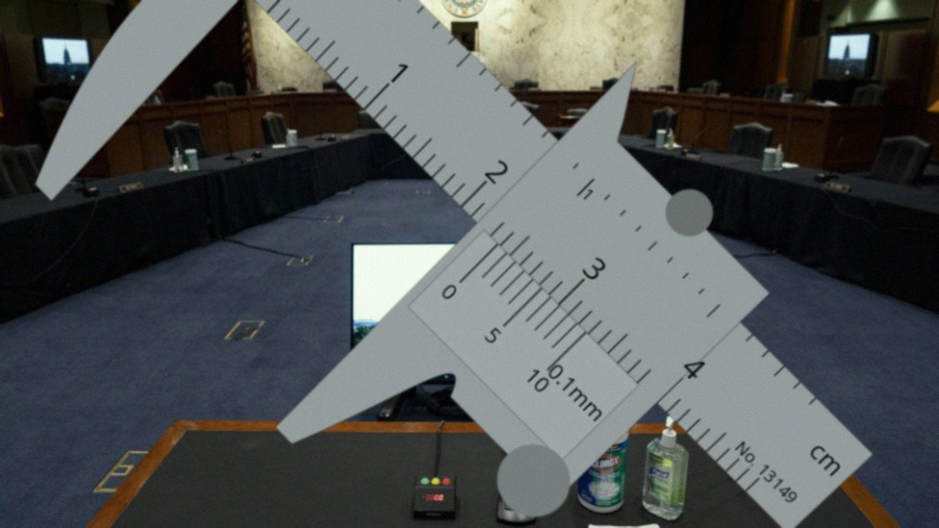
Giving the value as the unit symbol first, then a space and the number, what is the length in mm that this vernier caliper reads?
mm 23.8
